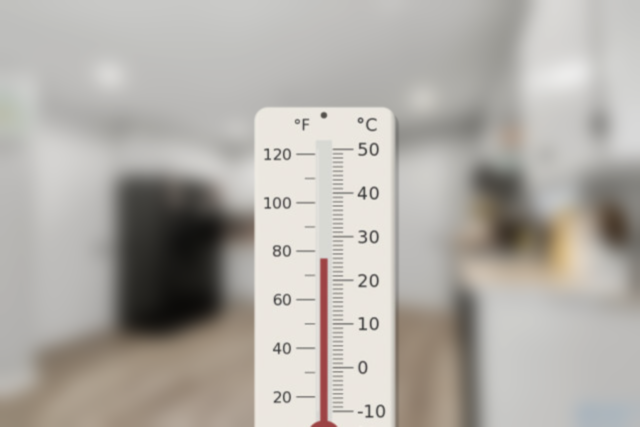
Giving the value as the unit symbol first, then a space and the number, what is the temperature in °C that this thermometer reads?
°C 25
